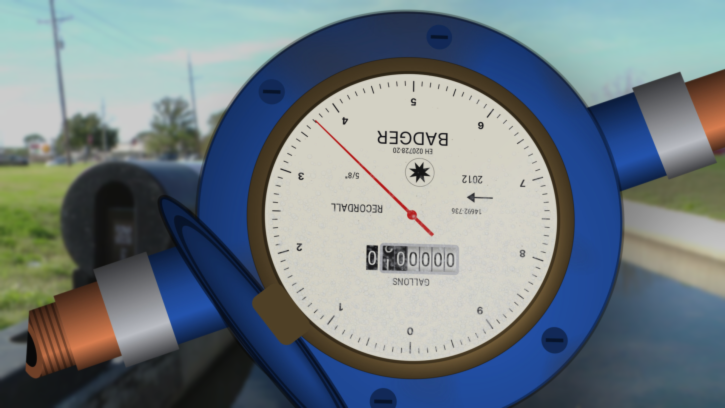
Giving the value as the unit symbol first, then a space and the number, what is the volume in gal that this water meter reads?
gal 13.7
